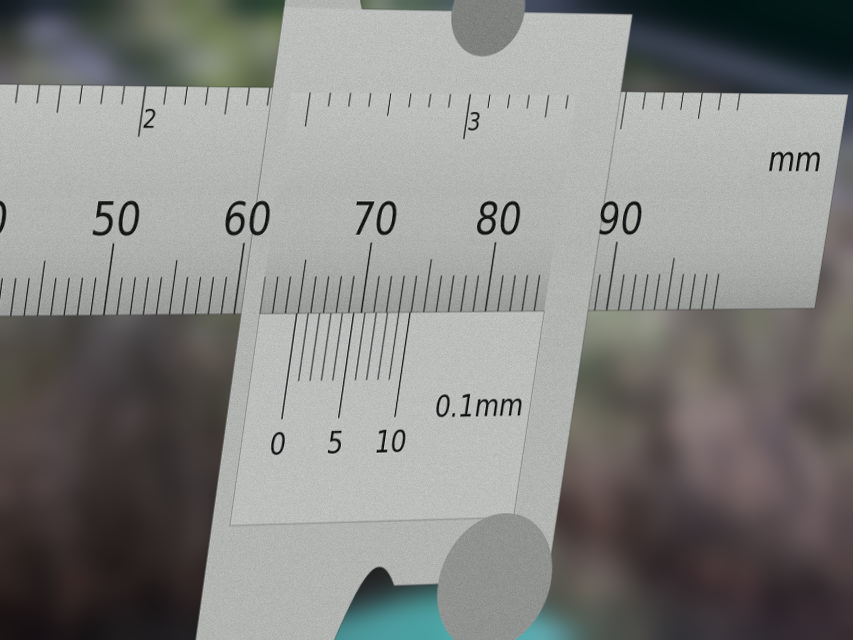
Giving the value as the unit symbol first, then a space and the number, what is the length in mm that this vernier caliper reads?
mm 64.9
